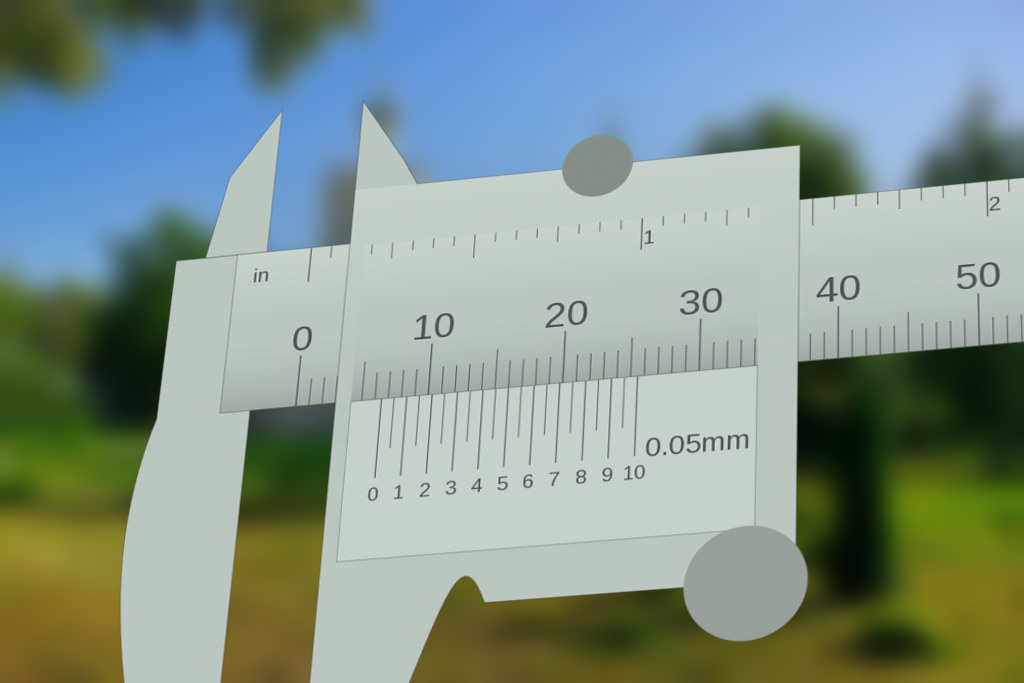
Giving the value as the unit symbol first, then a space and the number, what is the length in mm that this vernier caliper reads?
mm 6.5
